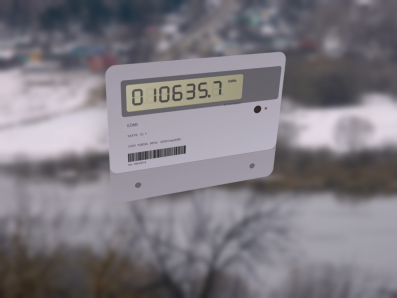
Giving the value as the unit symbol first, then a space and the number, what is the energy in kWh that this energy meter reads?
kWh 10635.7
